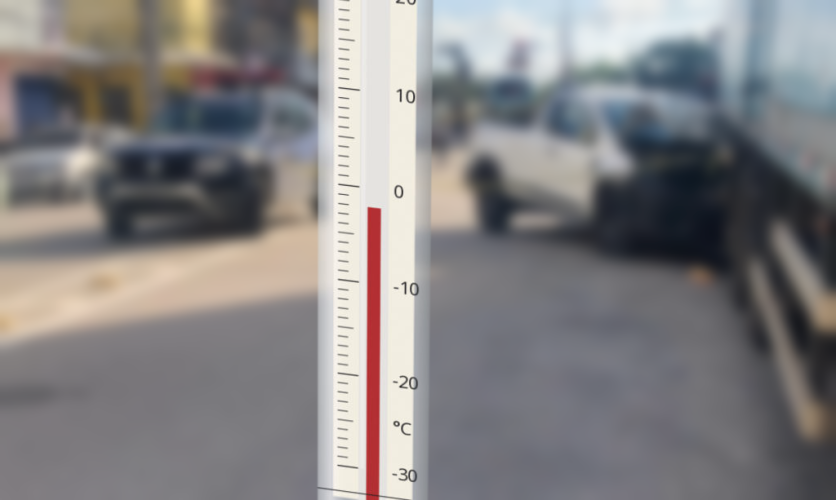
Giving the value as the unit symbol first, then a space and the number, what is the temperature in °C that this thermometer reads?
°C -2
